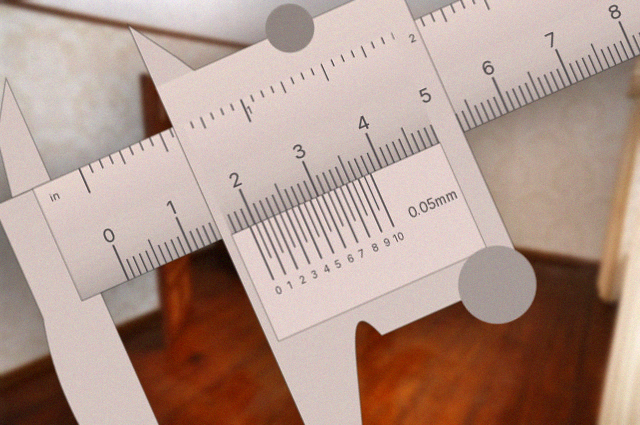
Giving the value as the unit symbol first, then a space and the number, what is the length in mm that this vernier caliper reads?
mm 19.2
